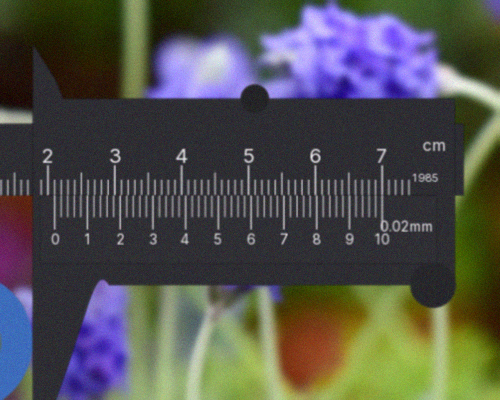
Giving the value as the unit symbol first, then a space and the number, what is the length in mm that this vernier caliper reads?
mm 21.0
